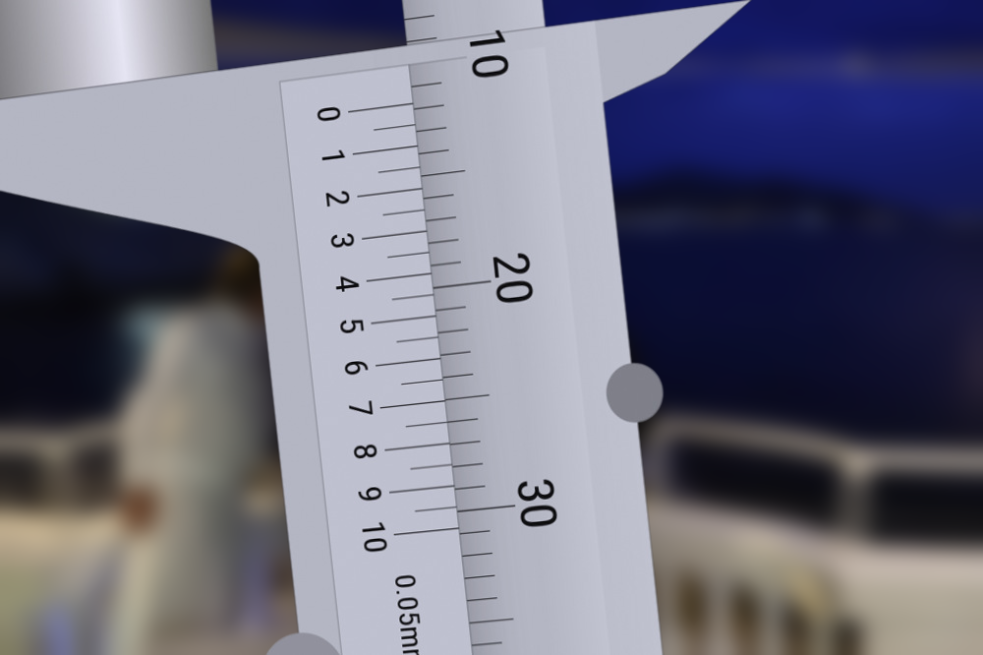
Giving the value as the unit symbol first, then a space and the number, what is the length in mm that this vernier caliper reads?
mm 11.75
